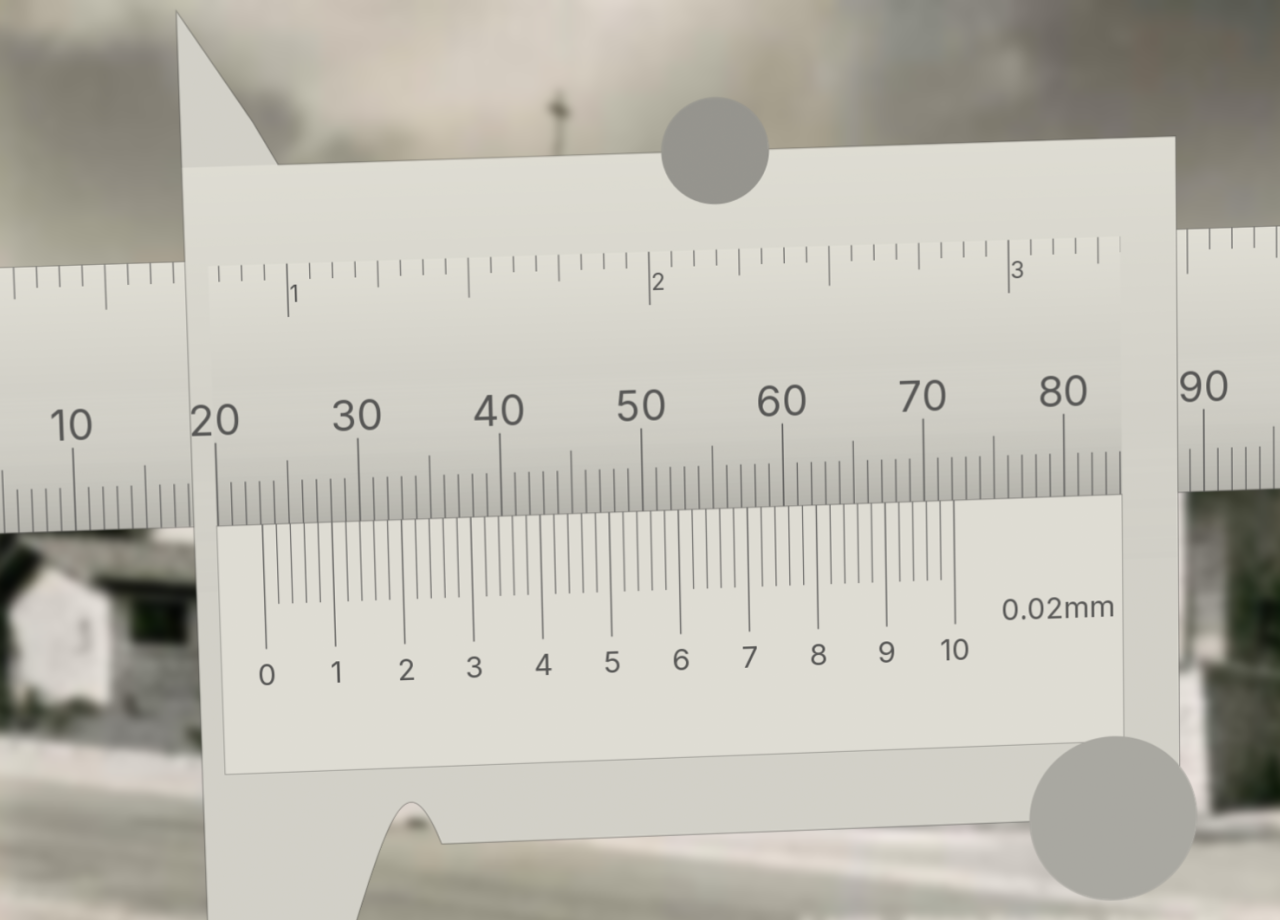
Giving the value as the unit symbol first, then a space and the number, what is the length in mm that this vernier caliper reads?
mm 23.1
